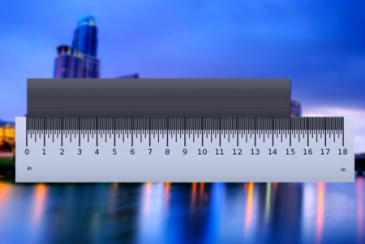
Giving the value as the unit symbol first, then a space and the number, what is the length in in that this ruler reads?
in 15
